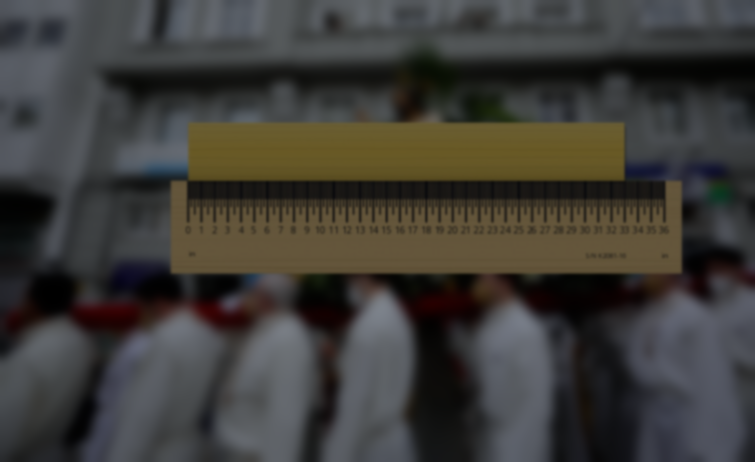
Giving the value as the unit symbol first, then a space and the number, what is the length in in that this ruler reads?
in 33
